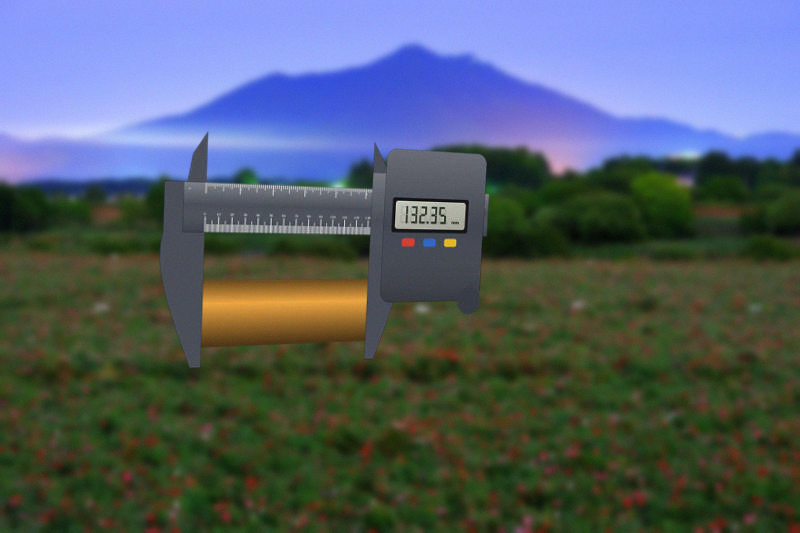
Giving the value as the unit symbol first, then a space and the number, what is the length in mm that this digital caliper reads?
mm 132.35
